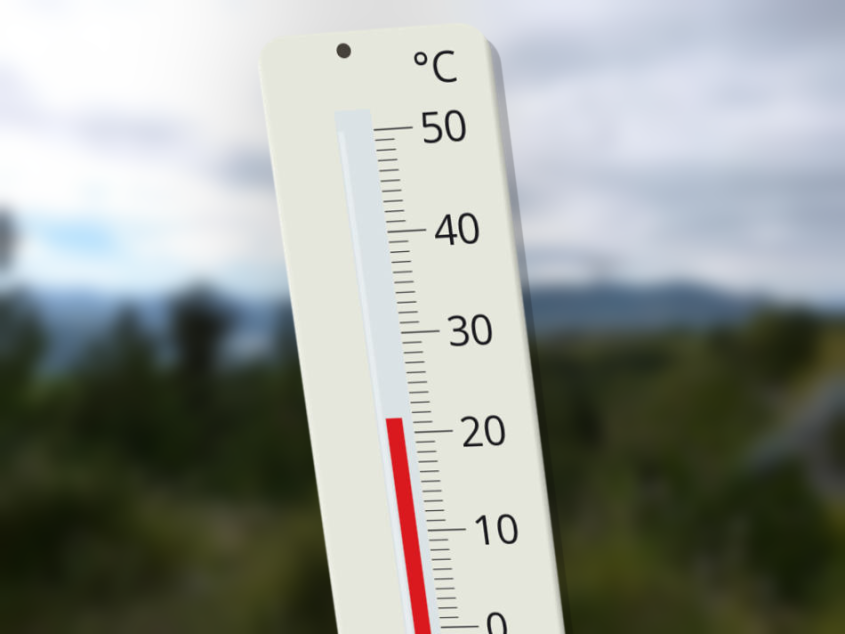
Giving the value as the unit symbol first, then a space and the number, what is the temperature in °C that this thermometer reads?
°C 21.5
